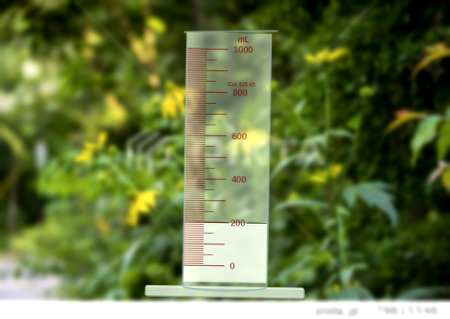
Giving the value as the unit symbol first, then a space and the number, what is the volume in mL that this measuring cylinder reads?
mL 200
